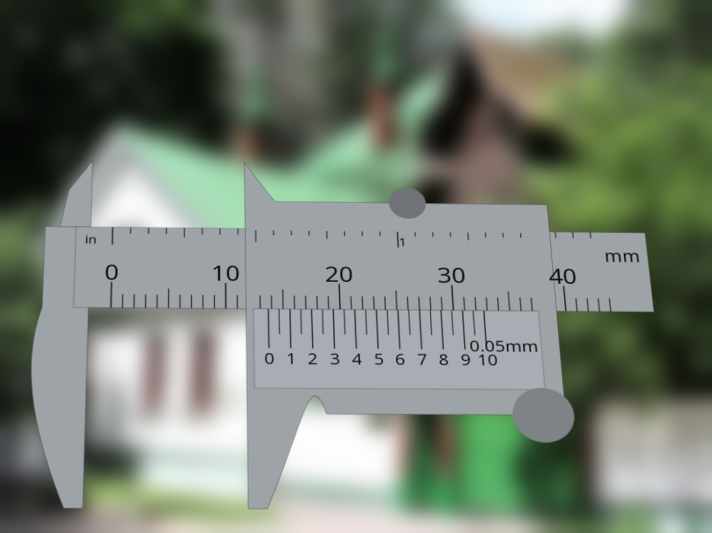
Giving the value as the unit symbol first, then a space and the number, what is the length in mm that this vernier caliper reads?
mm 13.7
